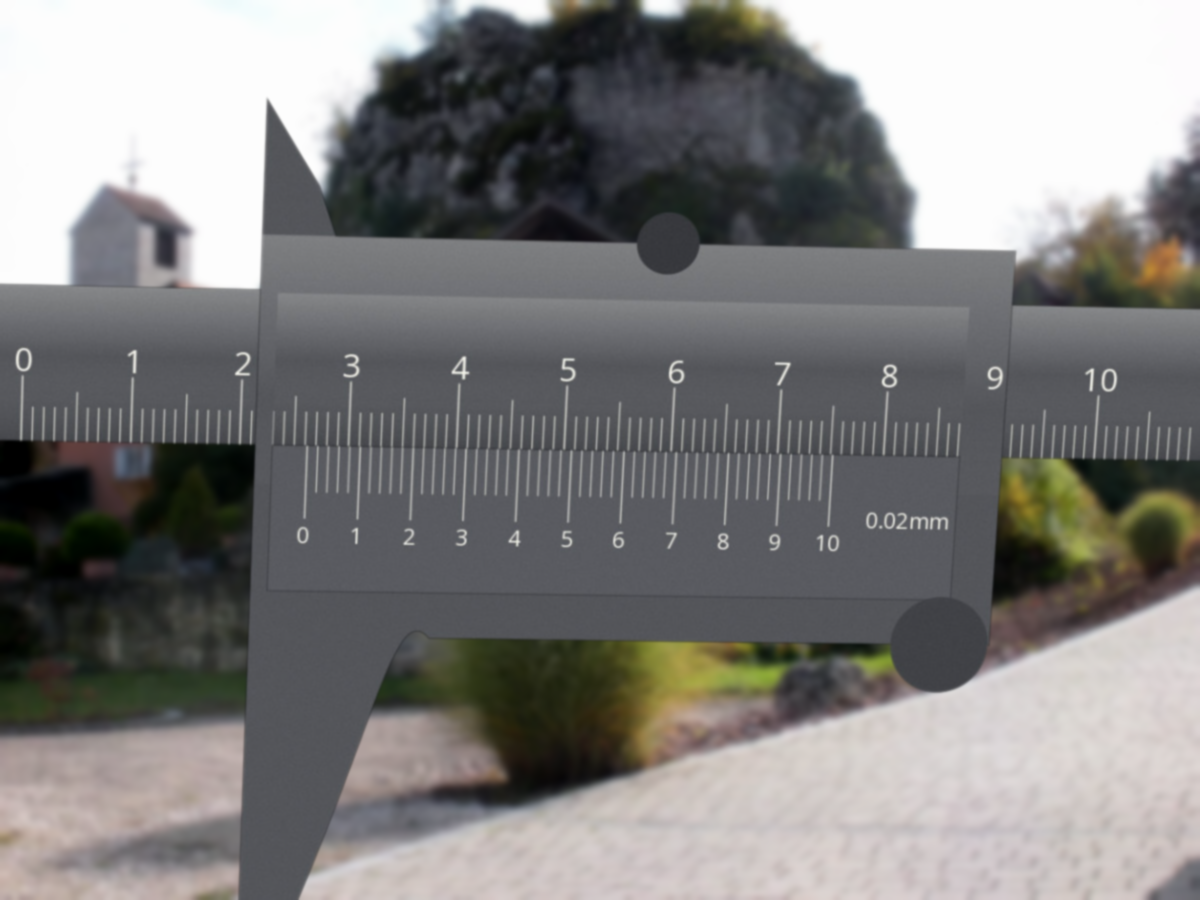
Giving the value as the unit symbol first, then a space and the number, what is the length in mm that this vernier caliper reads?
mm 26.2
